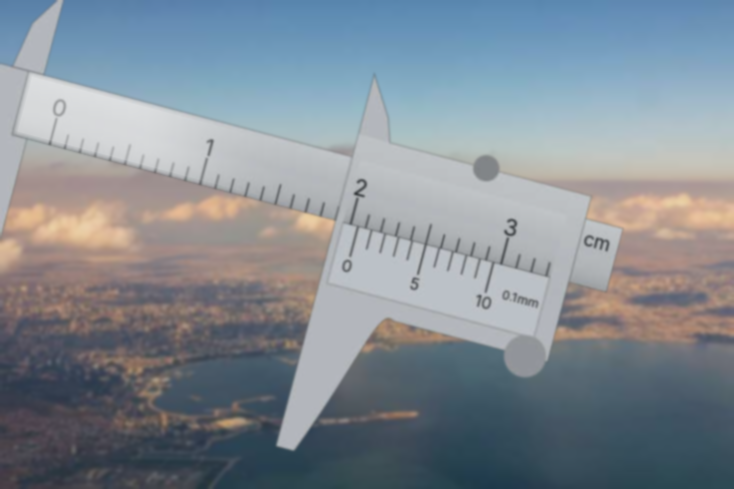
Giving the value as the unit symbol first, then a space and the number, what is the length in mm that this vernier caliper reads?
mm 20.5
